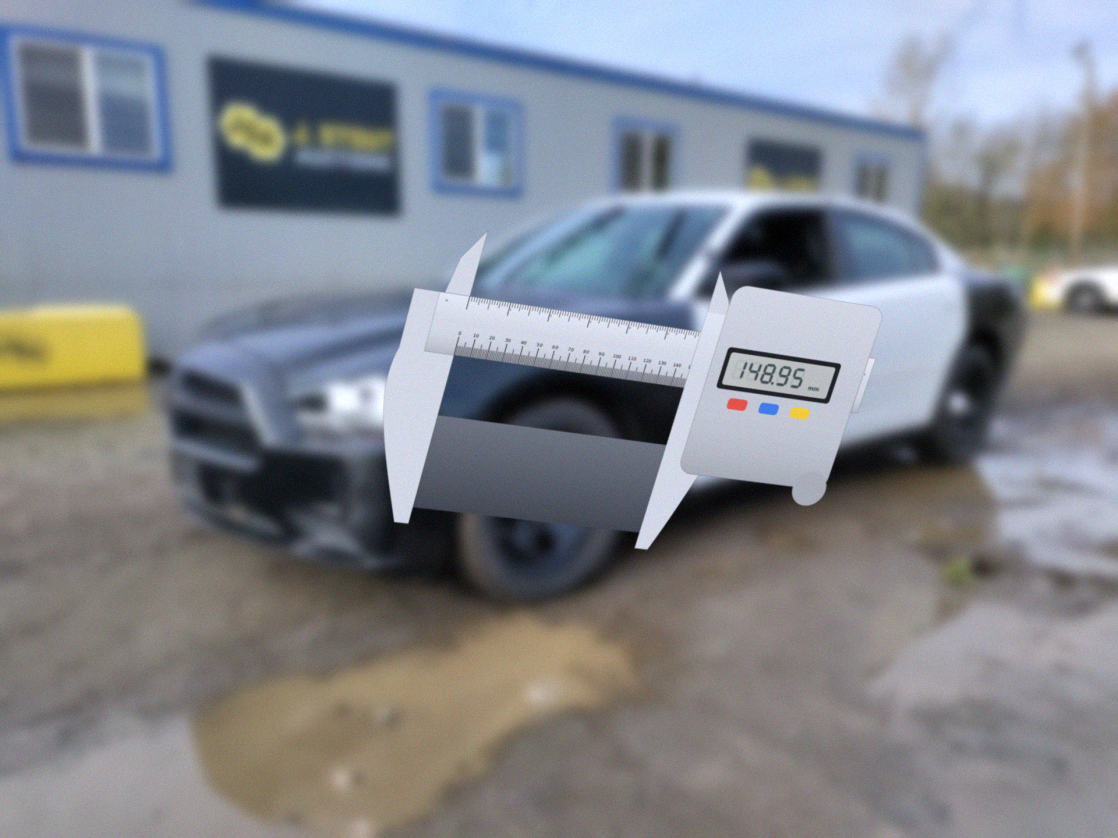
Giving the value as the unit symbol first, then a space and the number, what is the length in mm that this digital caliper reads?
mm 148.95
